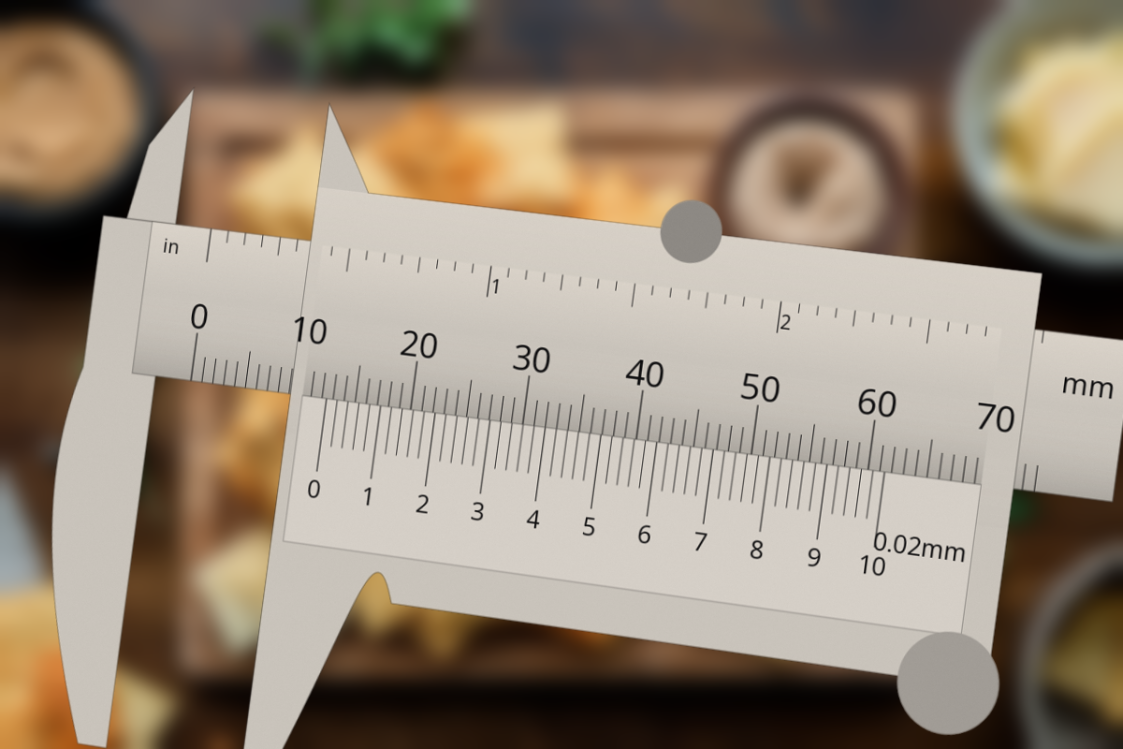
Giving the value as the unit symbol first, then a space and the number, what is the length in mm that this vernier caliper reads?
mm 12.4
